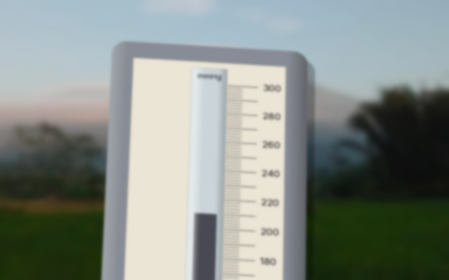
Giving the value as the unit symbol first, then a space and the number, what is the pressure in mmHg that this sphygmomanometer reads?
mmHg 210
